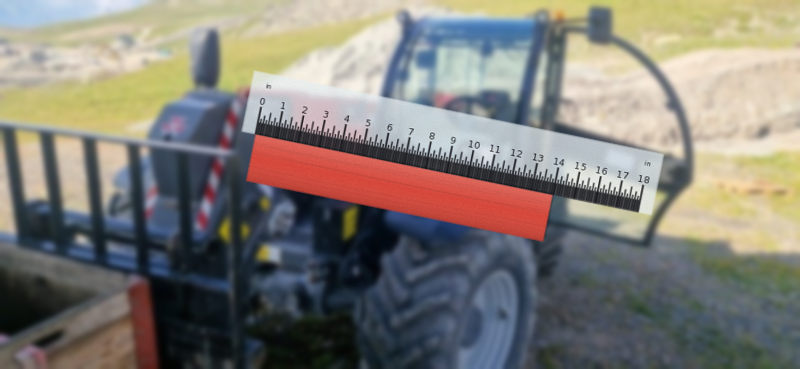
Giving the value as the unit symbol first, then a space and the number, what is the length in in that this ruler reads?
in 14
